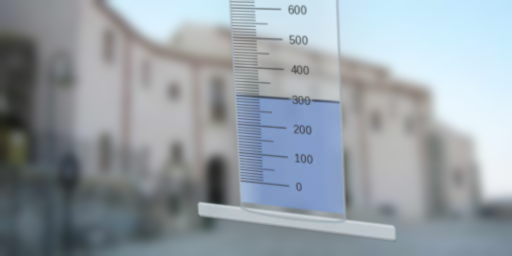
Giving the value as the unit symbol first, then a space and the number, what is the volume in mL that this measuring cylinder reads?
mL 300
